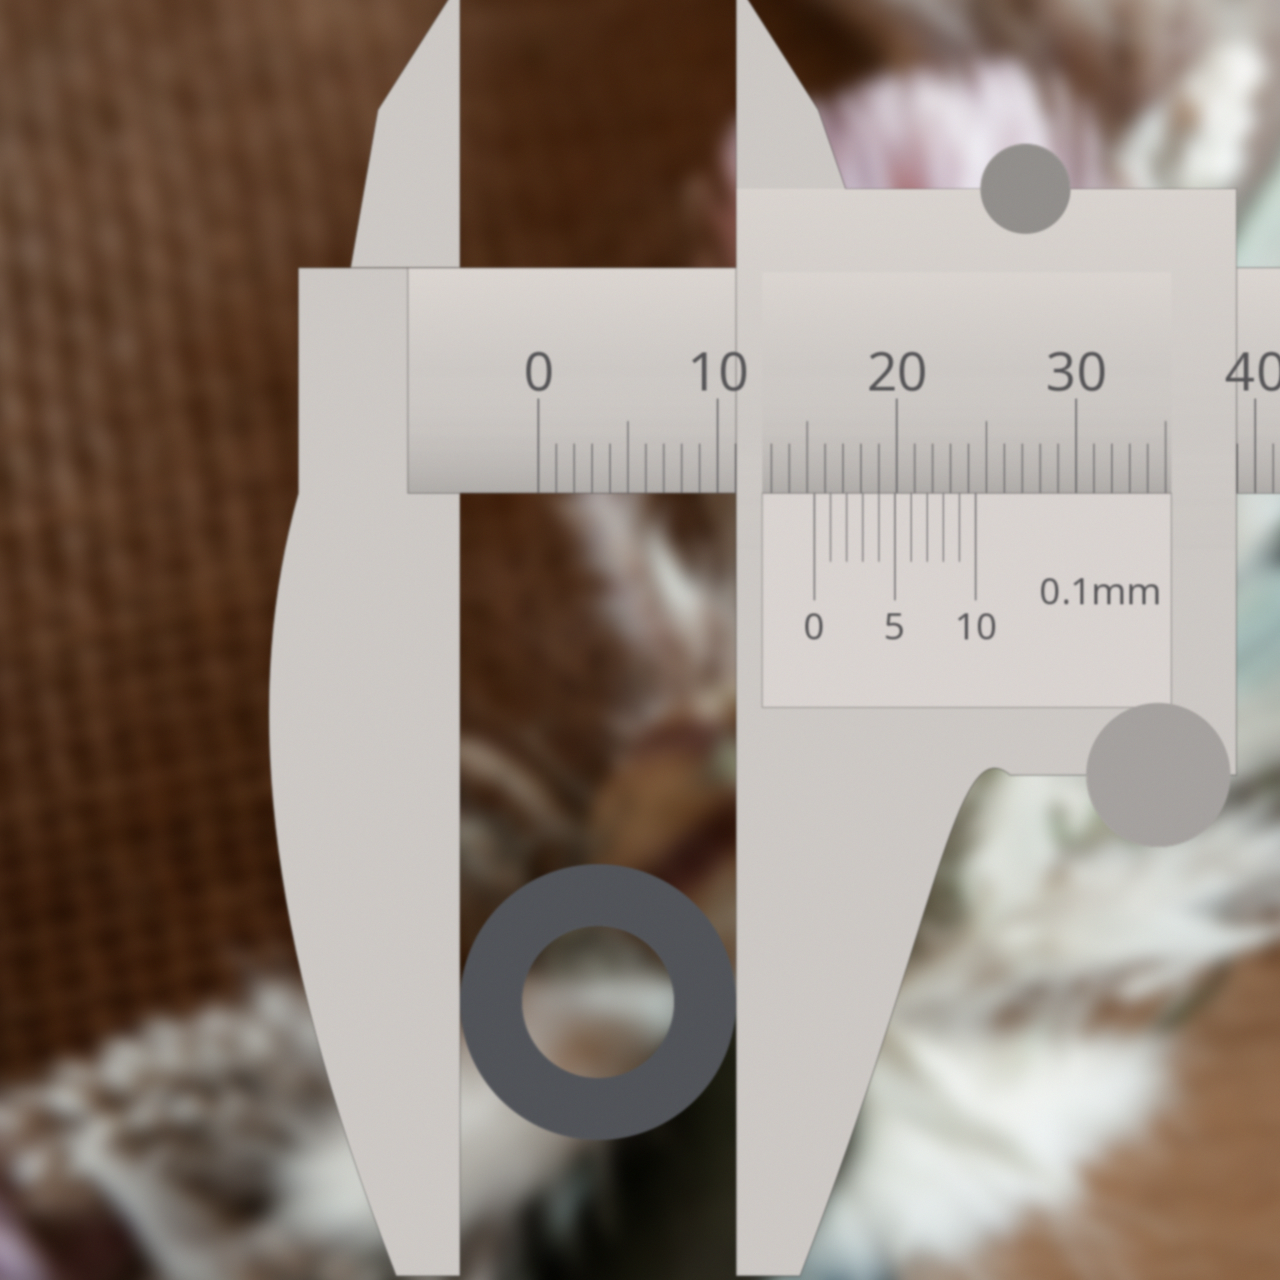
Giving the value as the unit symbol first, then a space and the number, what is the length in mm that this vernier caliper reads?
mm 15.4
